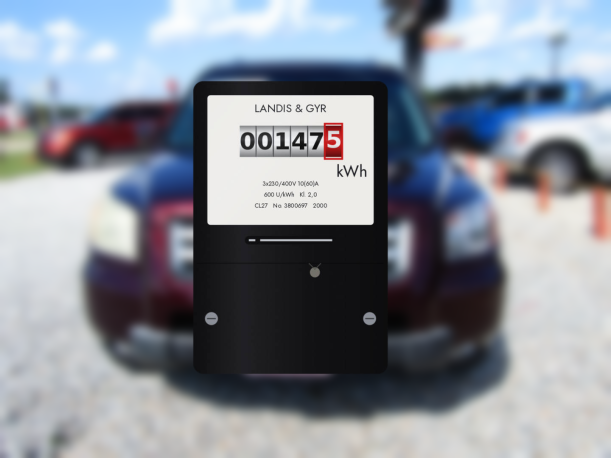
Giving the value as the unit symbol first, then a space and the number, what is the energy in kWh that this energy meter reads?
kWh 147.5
